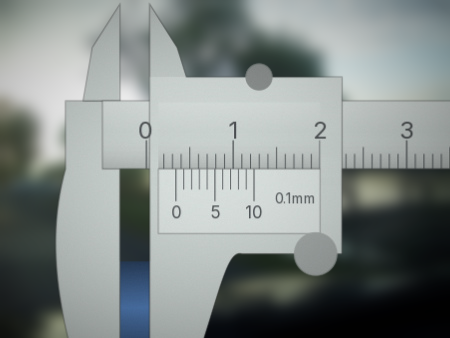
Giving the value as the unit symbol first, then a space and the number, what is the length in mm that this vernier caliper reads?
mm 3.4
